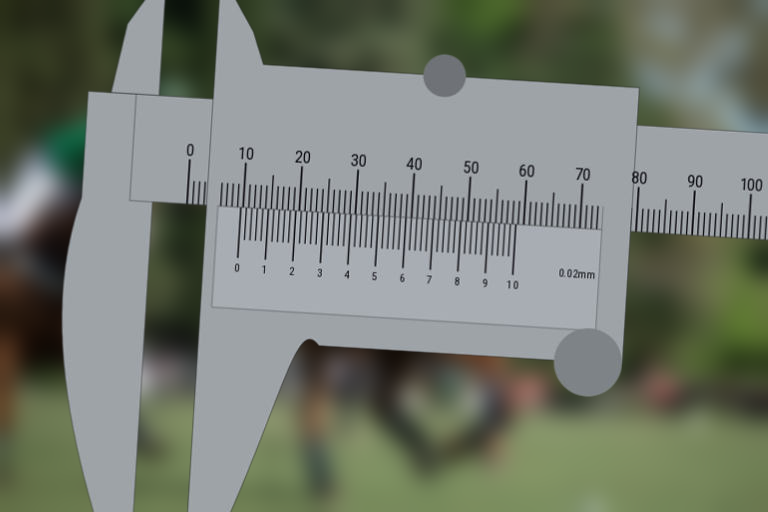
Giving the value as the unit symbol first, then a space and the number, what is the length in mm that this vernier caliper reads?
mm 9.6
